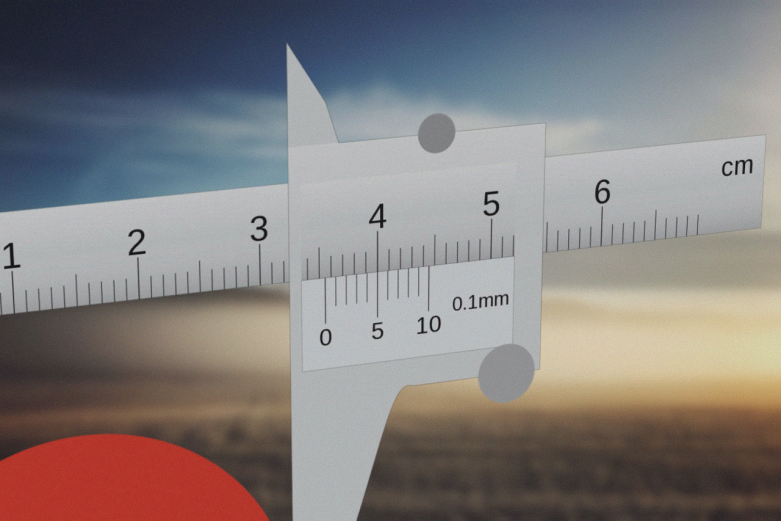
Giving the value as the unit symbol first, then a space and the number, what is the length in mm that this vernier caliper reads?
mm 35.5
